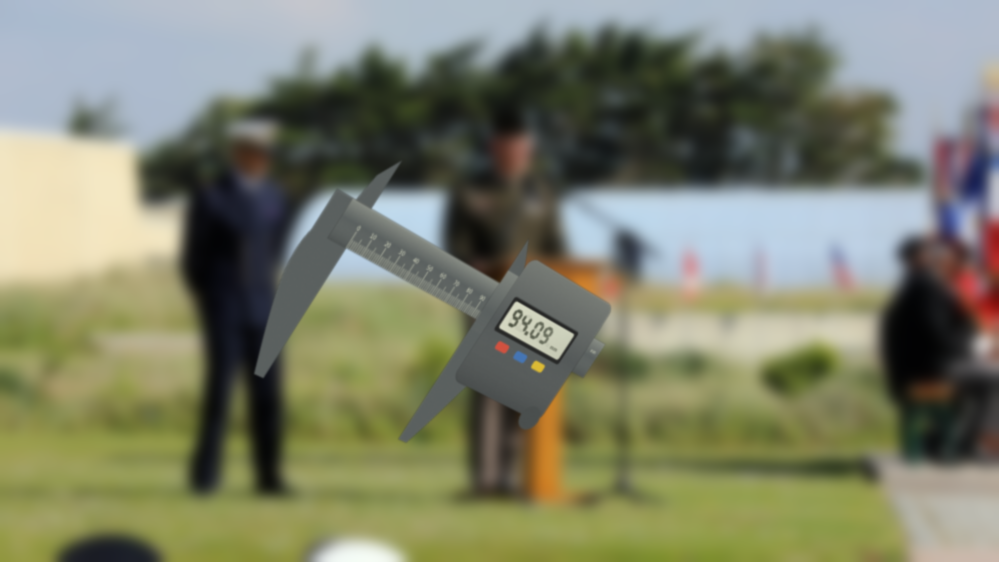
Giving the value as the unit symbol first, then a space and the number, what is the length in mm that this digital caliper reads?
mm 94.09
